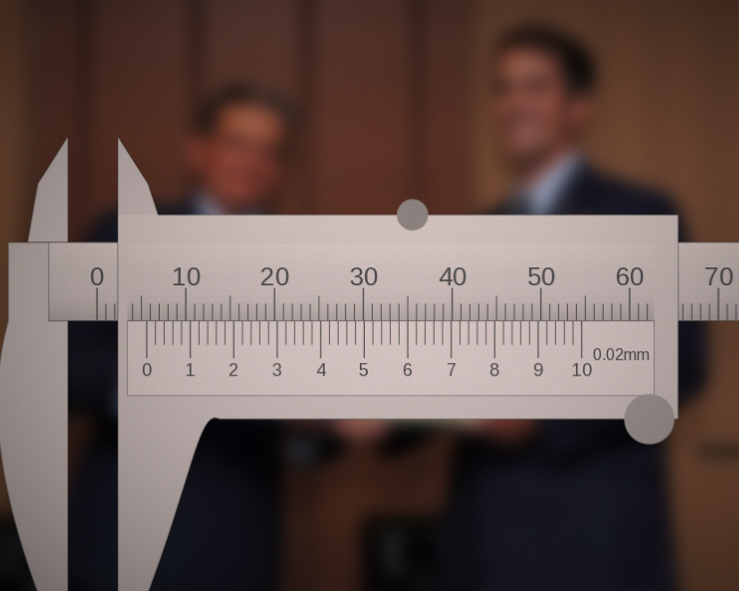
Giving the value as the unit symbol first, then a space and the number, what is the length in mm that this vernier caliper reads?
mm 5.6
